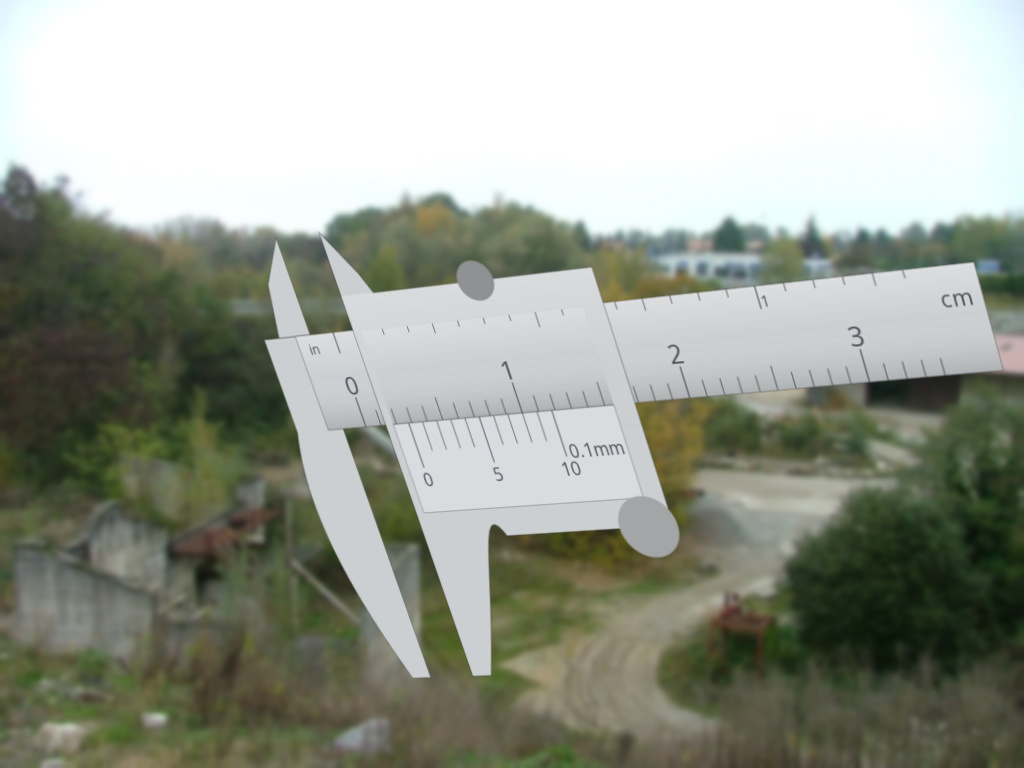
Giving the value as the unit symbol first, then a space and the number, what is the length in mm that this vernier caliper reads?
mm 2.8
